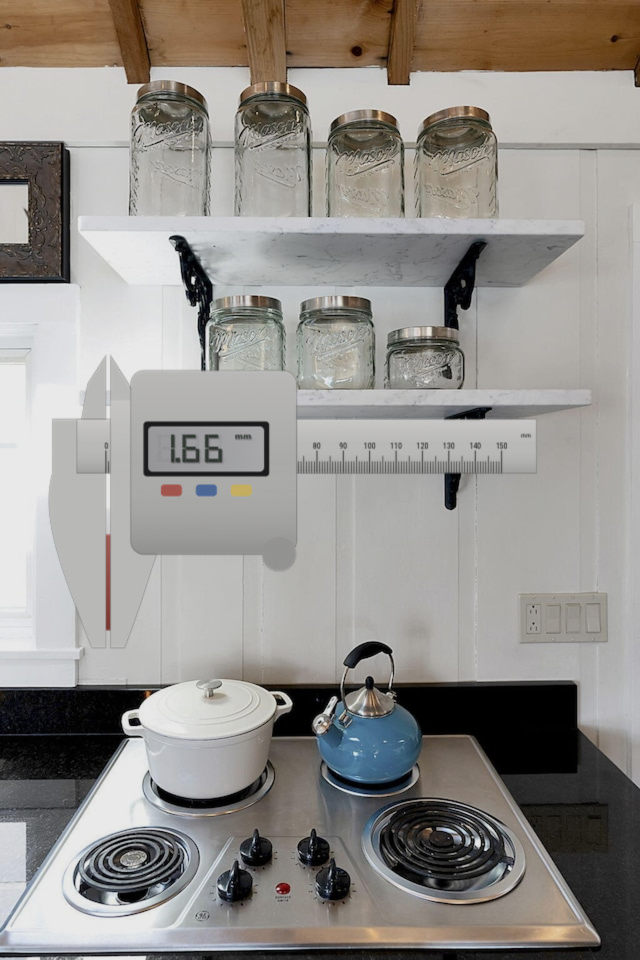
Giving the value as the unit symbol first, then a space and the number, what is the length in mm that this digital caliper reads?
mm 1.66
